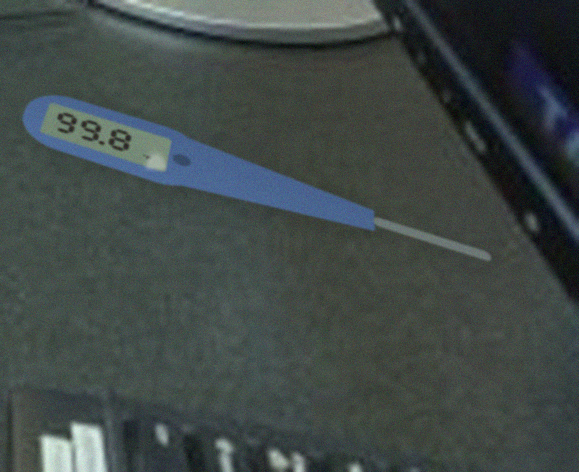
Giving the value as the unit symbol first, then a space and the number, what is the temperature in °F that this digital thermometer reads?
°F 99.8
